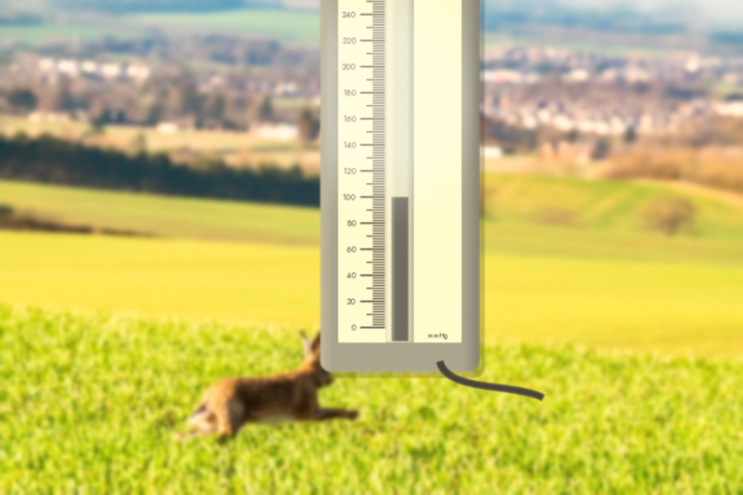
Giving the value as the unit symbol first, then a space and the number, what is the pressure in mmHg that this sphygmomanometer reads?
mmHg 100
